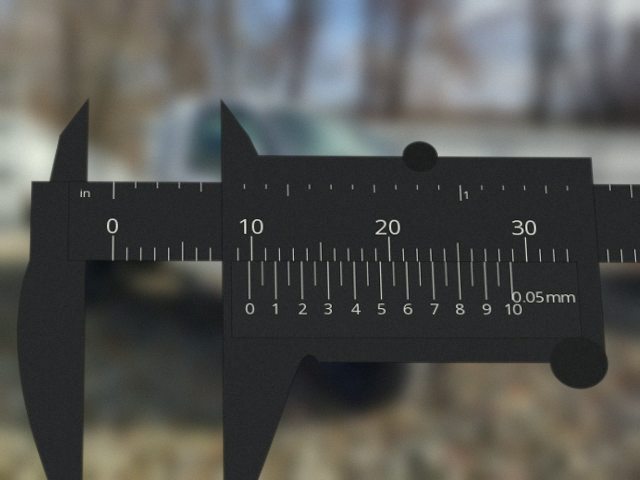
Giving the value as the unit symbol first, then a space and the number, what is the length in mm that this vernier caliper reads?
mm 9.8
